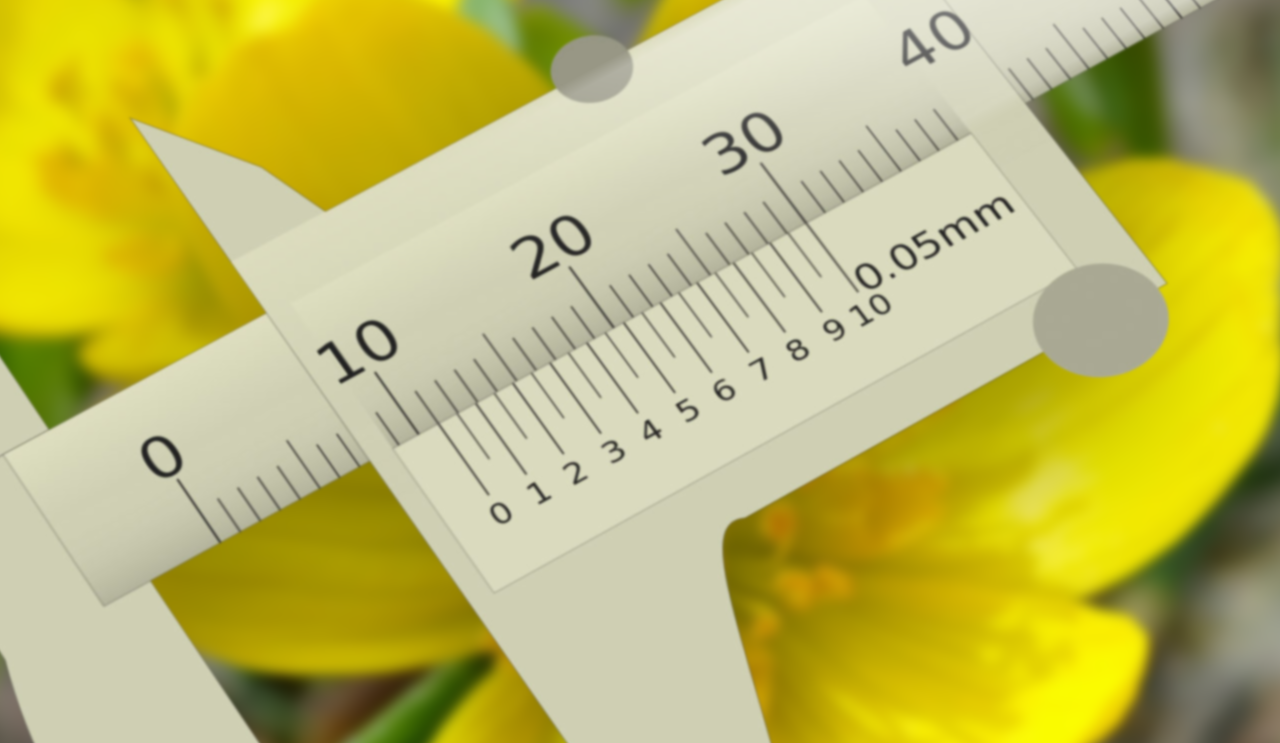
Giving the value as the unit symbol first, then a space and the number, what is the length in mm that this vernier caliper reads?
mm 11.0
